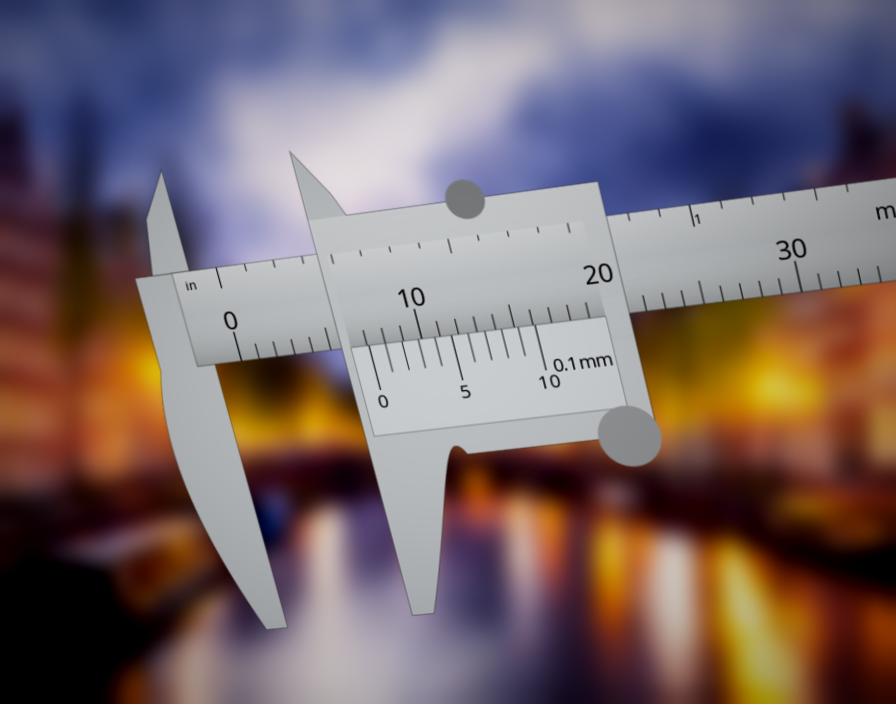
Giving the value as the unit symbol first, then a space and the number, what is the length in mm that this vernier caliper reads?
mm 7.1
